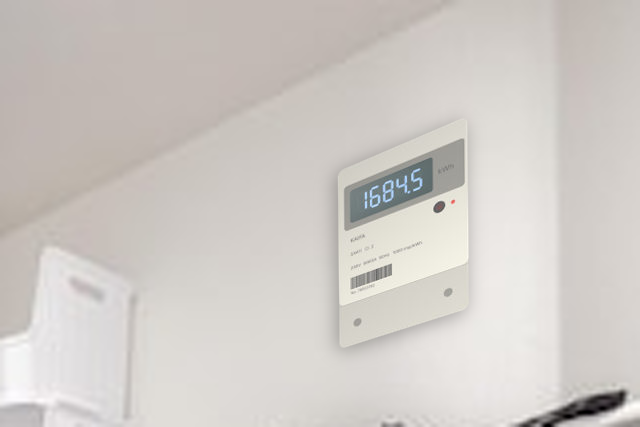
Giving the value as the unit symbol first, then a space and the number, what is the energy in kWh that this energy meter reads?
kWh 1684.5
